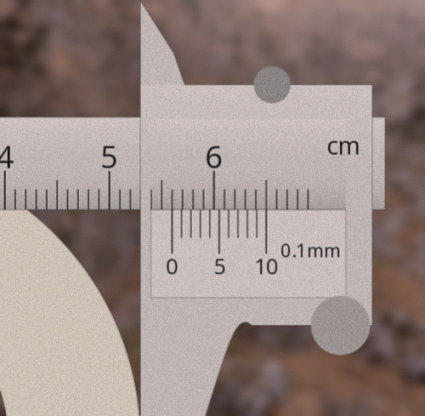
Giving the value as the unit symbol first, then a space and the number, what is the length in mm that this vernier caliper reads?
mm 56.0
